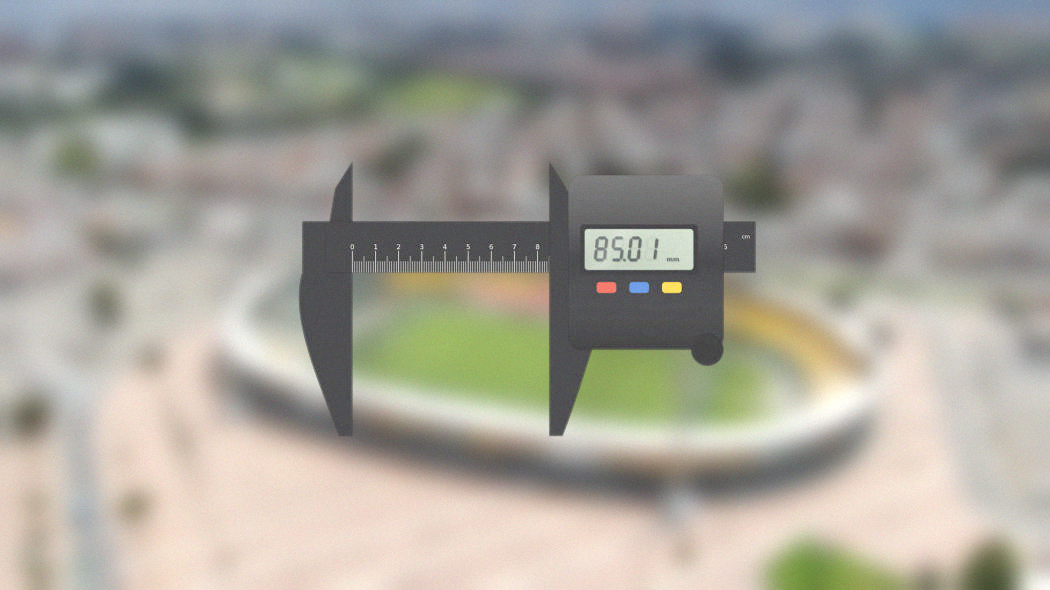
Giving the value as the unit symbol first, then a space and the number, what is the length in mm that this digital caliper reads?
mm 85.01
